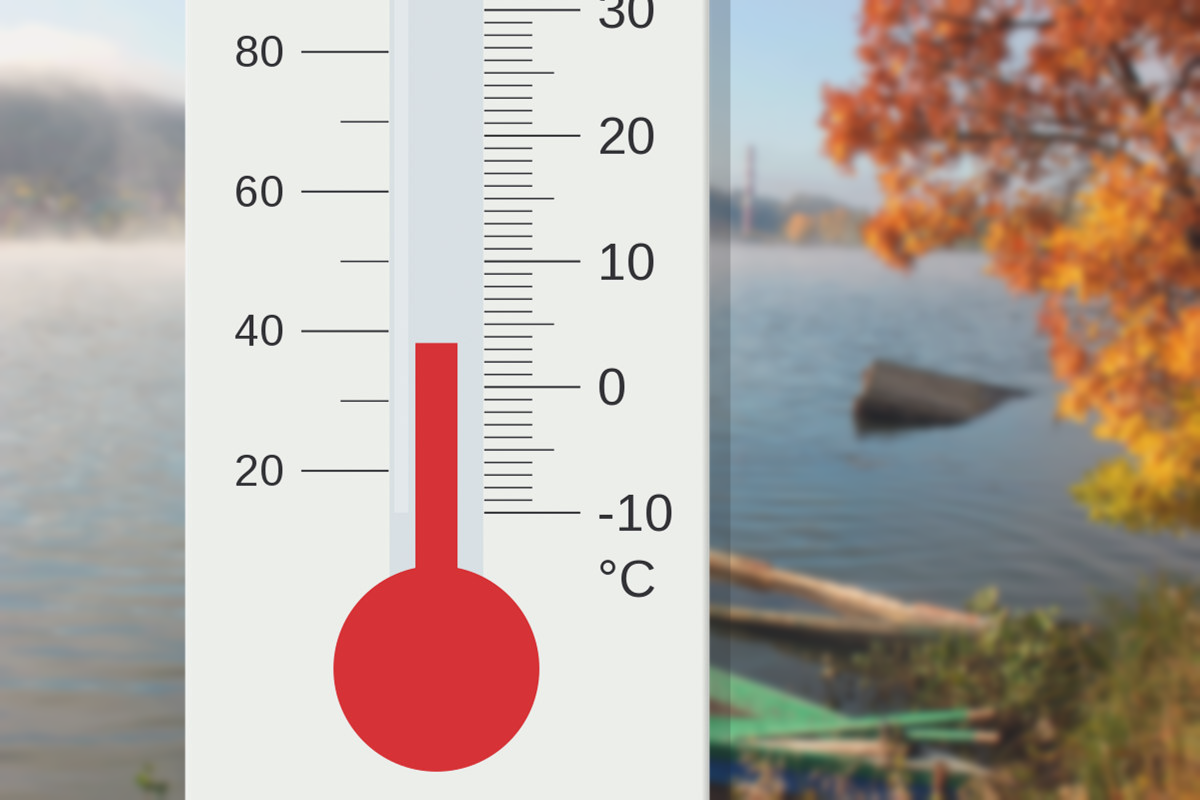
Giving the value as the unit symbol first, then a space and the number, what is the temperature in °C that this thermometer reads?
°C 3.5
